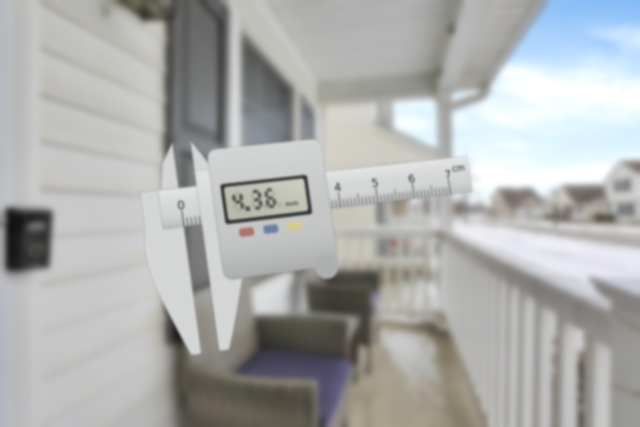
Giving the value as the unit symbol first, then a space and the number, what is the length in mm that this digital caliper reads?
mm 4.36
